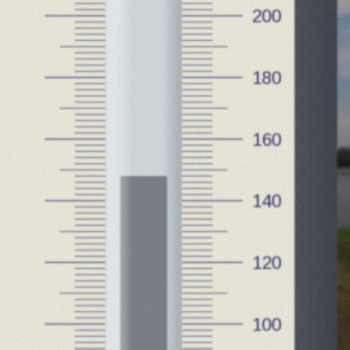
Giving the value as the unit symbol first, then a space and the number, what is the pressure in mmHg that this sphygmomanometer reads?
mmHg 148
